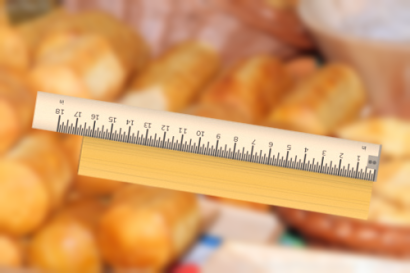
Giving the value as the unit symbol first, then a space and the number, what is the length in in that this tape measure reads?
in 16.5
